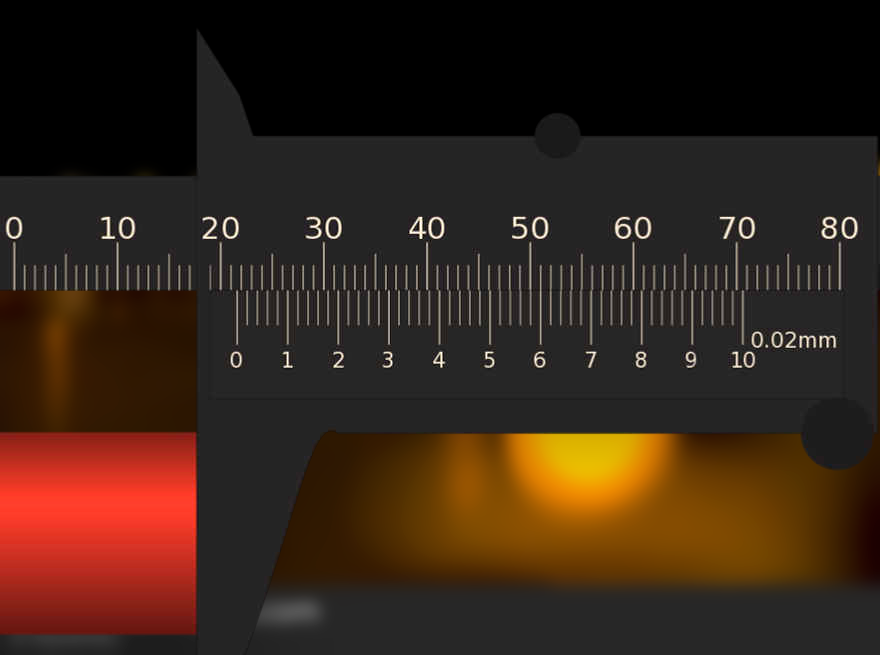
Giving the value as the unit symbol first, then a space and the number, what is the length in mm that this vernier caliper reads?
mm 21.6
